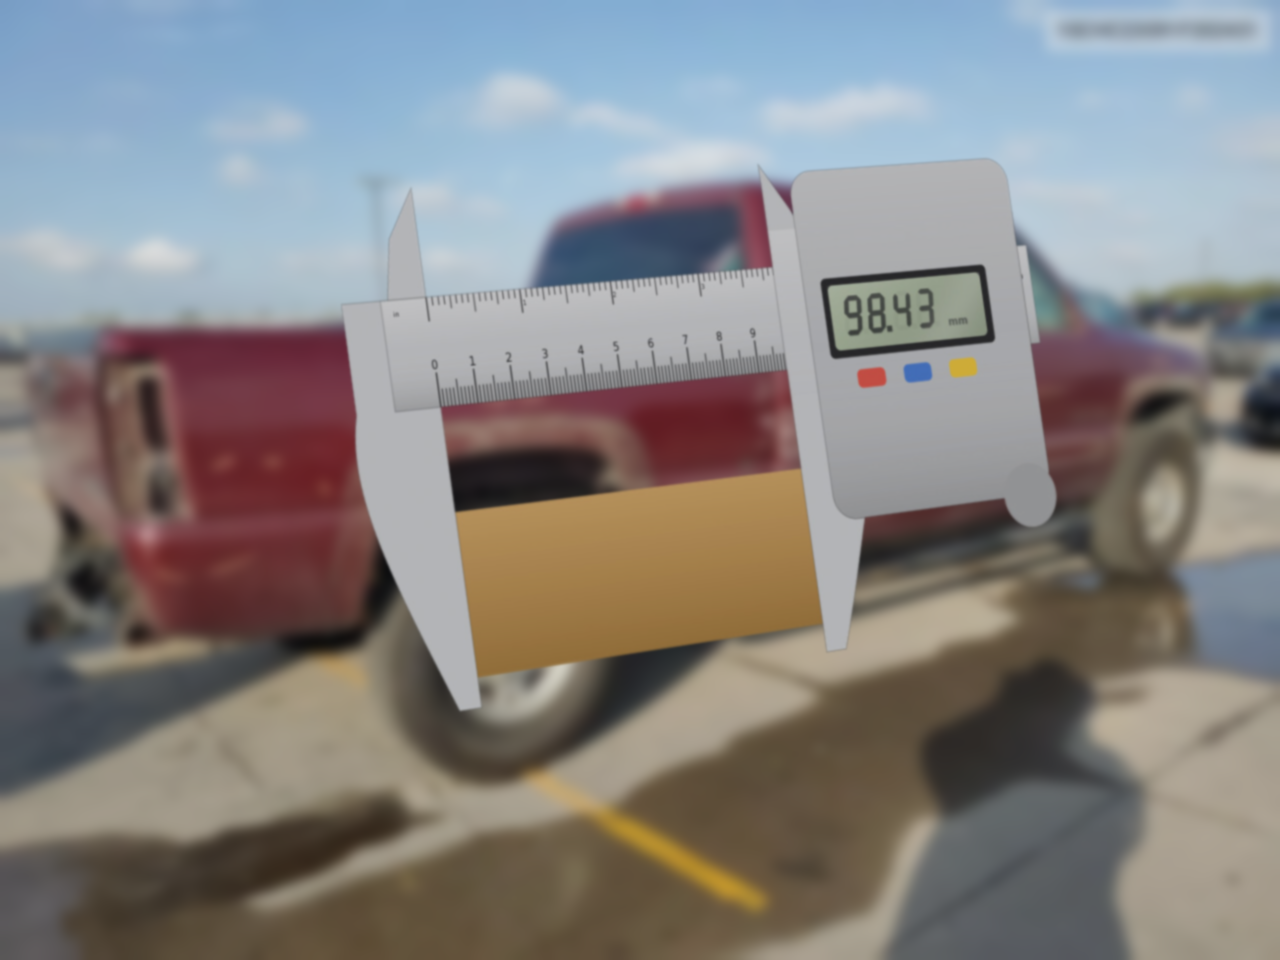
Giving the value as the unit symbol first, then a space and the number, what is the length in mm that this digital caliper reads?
mm 98.43
